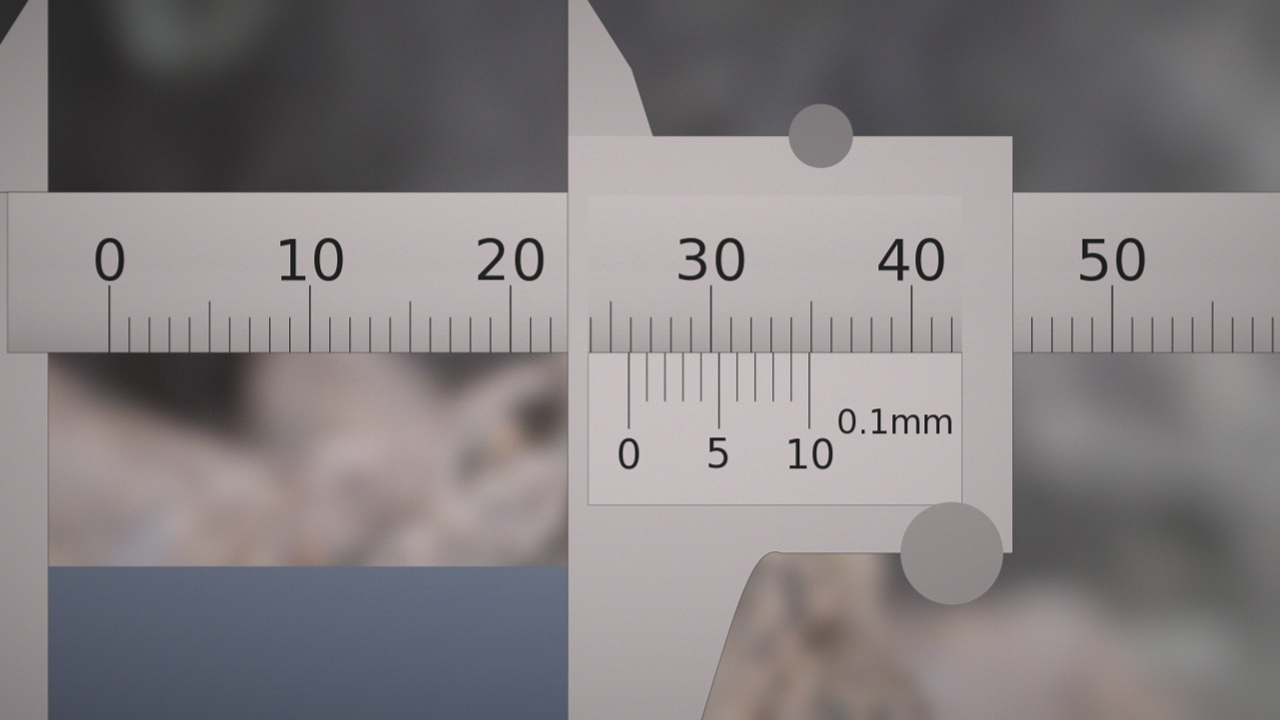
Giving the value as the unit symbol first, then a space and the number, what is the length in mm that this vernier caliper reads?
mm 25.9
